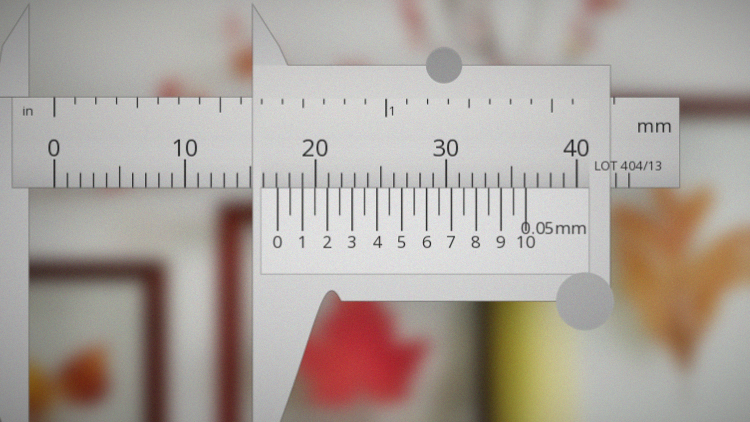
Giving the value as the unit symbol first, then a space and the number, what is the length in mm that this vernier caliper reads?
mm 17.1
